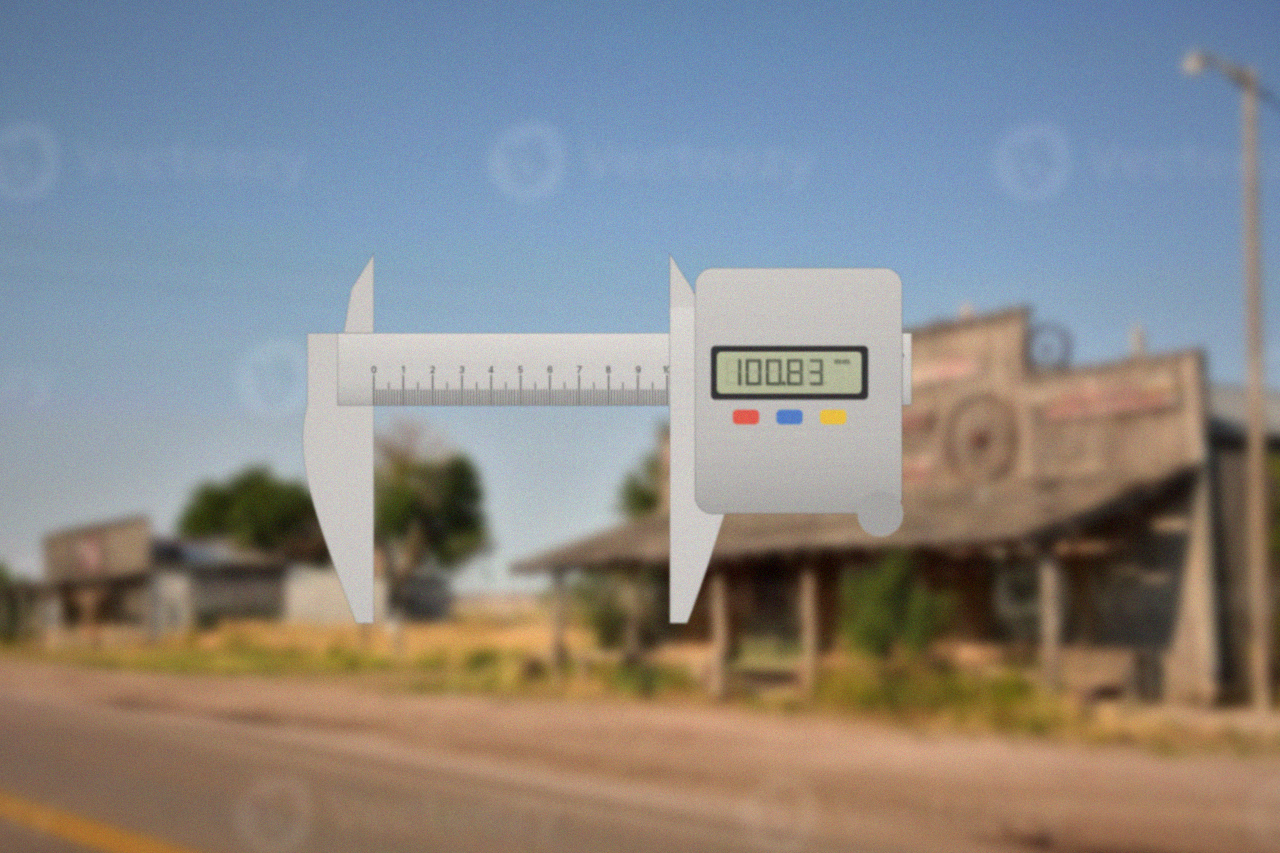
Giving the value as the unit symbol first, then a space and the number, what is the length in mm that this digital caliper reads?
mm 100.83
